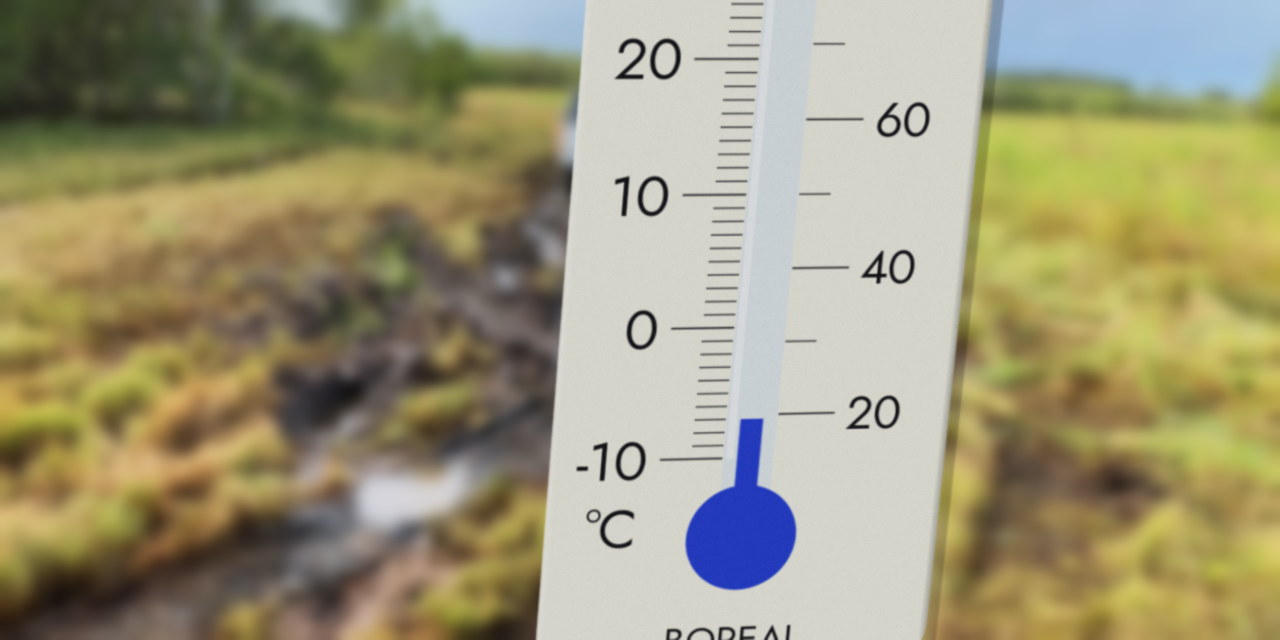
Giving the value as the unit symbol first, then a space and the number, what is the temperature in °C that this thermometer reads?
°C -7
